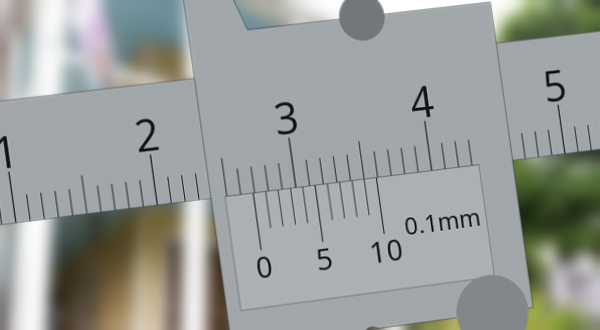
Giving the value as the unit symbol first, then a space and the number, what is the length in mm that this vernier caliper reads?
mm 26.9
